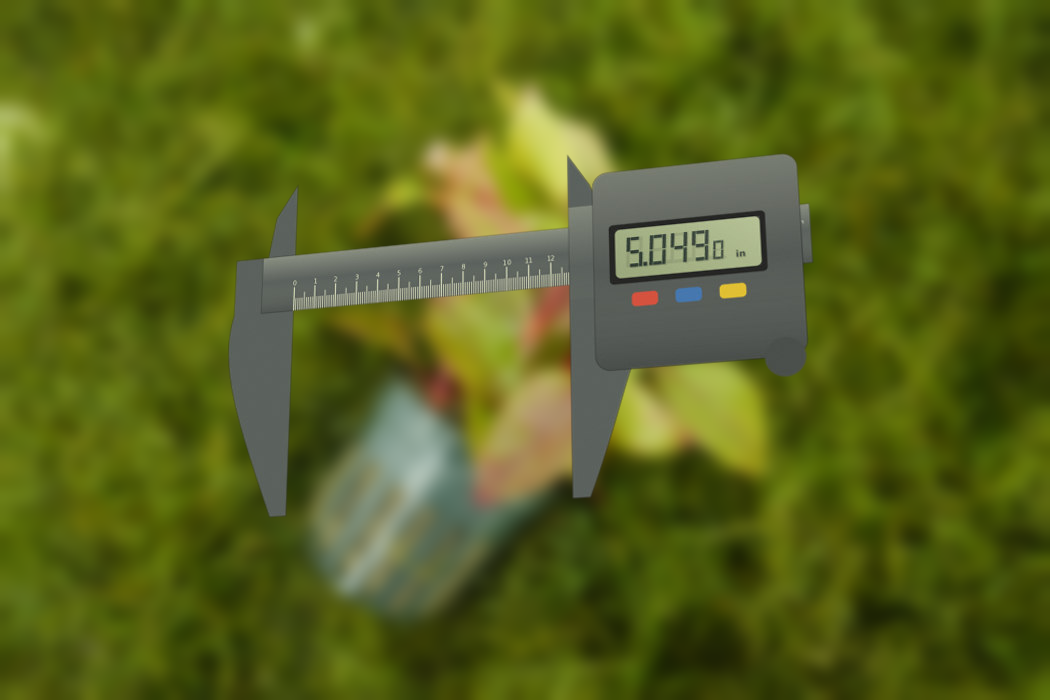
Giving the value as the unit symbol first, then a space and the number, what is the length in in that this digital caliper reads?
in 5.0490
